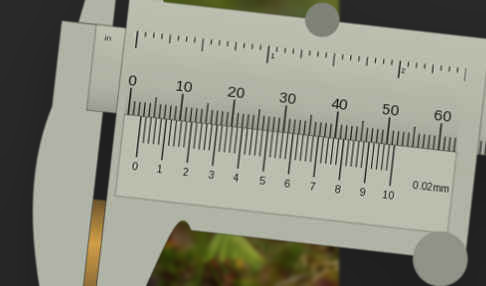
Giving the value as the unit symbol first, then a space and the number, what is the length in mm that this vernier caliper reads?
mm 2.5
